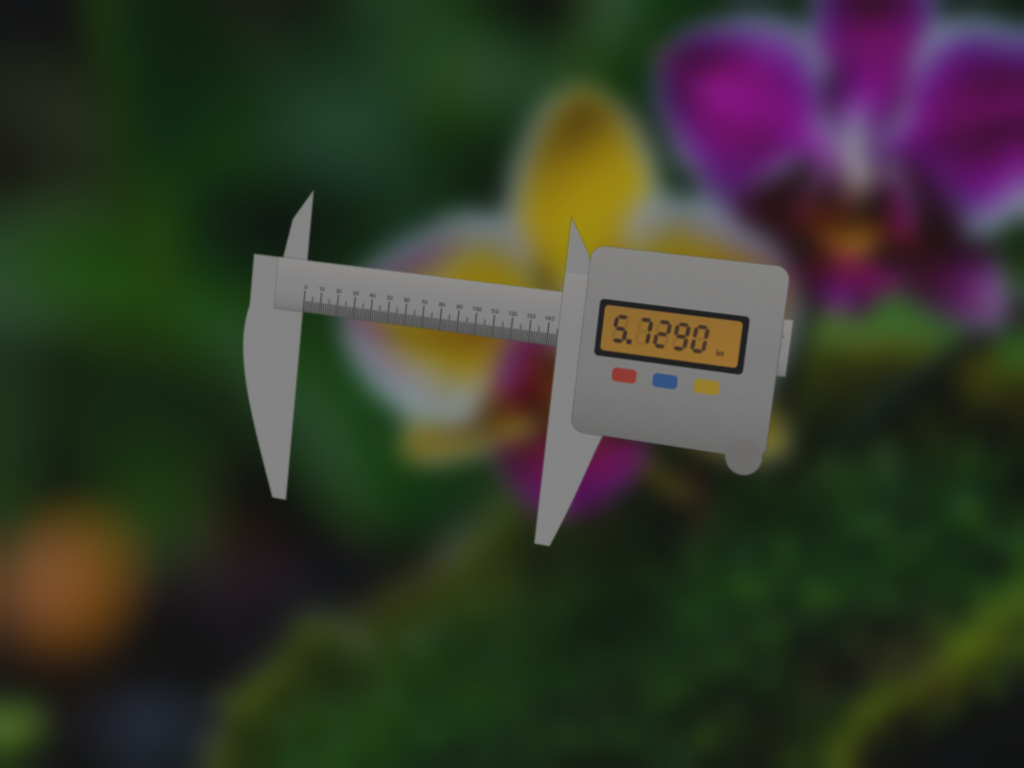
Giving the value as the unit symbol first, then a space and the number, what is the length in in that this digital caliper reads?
in 5.7290
